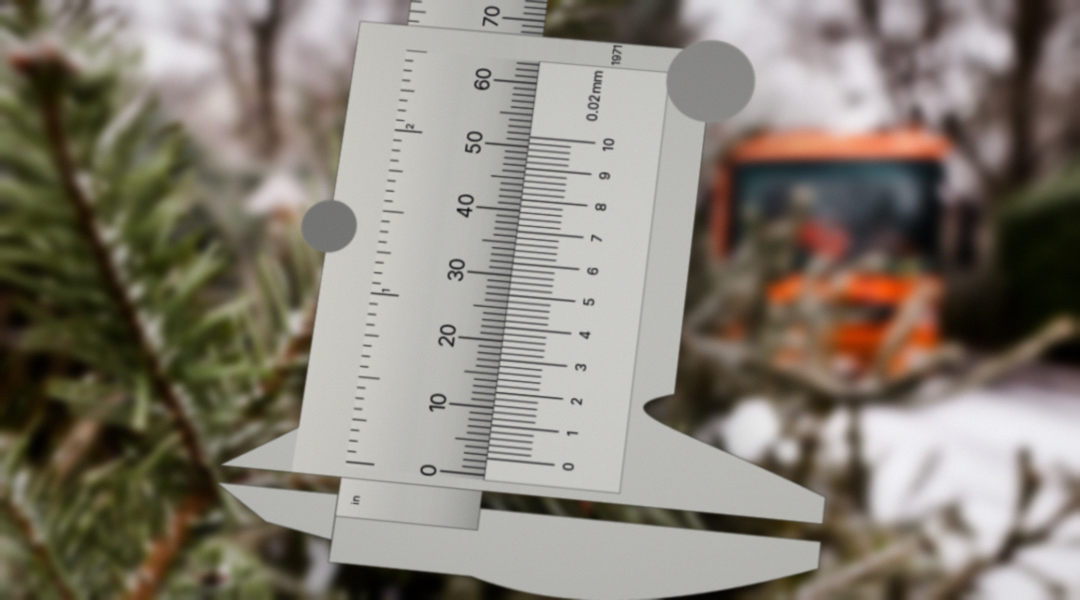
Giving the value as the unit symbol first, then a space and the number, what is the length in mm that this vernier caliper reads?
mm 2.5
